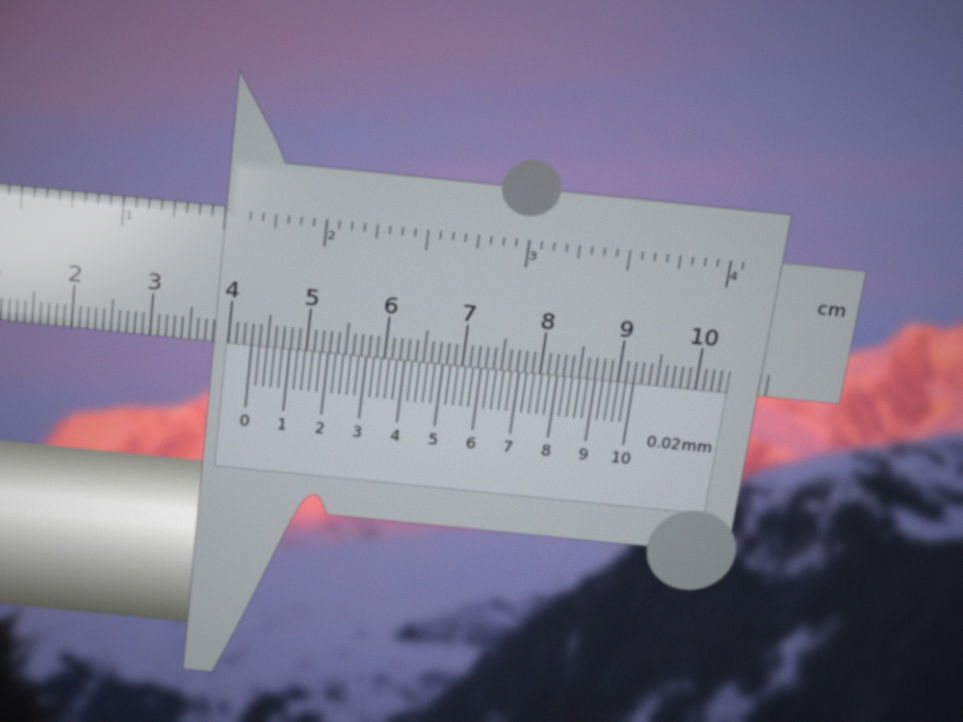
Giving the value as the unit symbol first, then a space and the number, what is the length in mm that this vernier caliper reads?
mm 43.0
